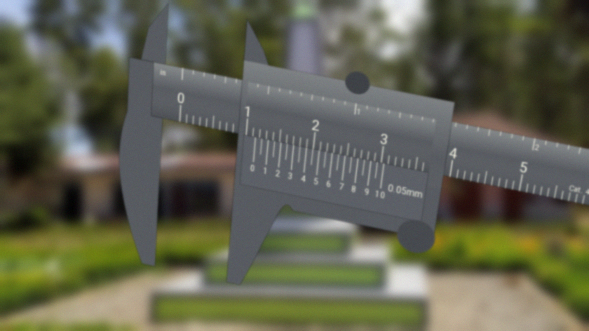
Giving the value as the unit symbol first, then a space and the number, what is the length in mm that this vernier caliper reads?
mm 11.4
